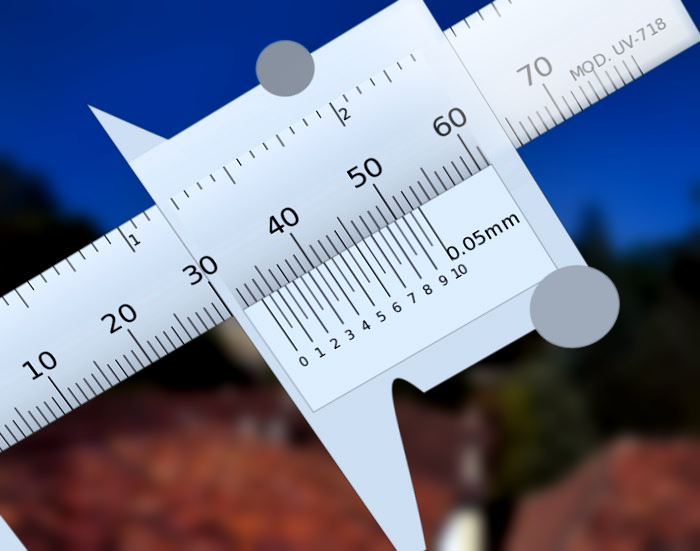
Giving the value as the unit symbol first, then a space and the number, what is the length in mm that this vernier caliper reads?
mm 33.6
